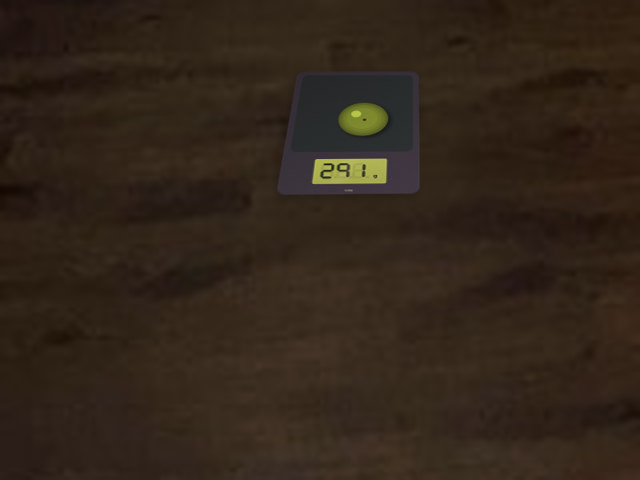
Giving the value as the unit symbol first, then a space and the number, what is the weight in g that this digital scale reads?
g 291
